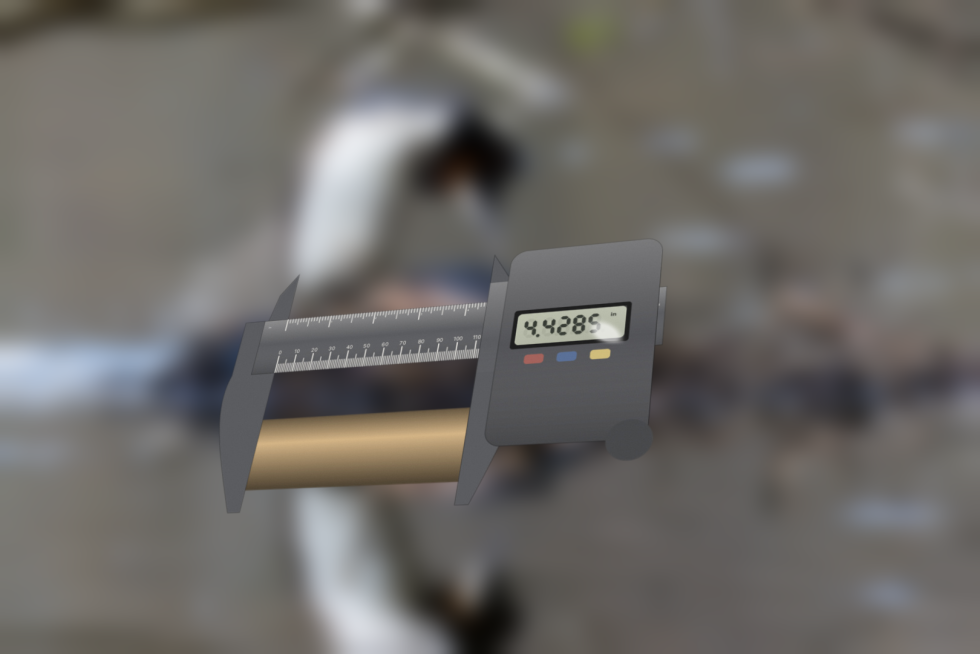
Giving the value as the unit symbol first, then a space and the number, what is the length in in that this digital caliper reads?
in 4.4285
